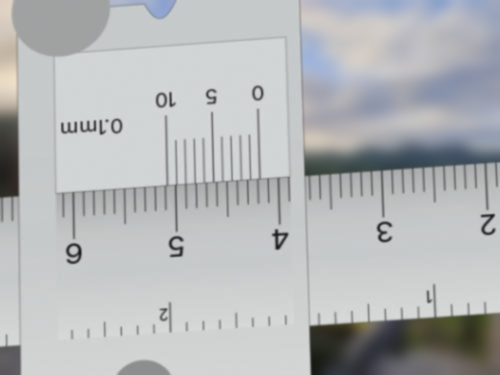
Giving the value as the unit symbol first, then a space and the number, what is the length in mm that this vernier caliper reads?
mm 41.8
